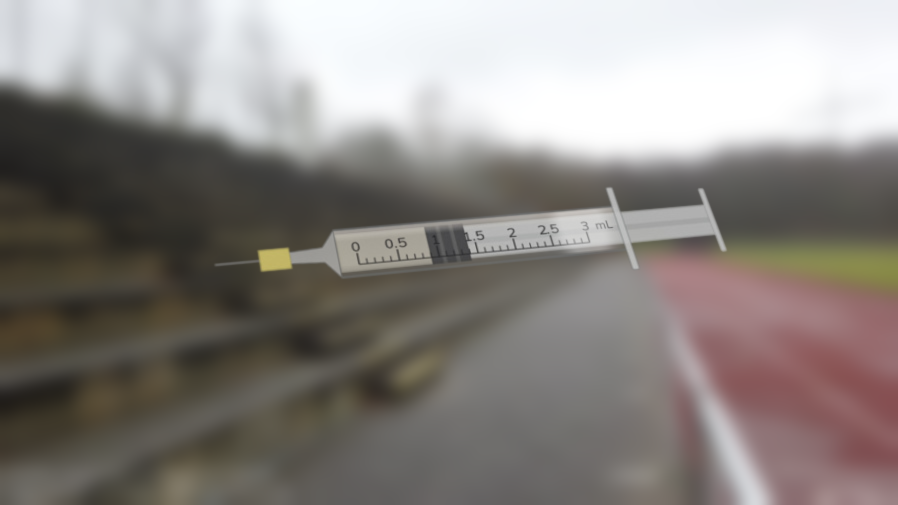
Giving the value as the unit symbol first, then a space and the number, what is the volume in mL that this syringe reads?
mL 0.9
